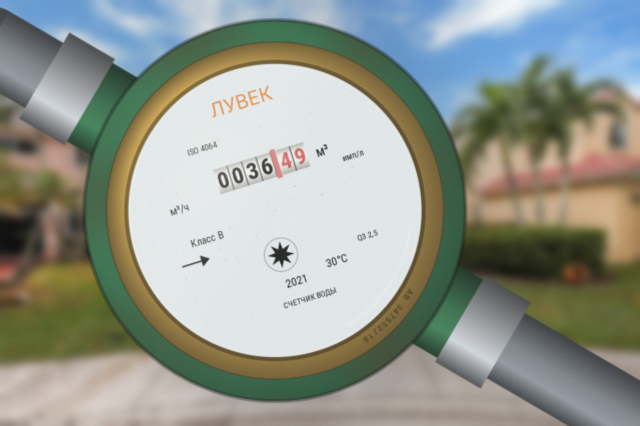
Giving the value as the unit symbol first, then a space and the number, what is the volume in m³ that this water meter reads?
m³ 36.49
